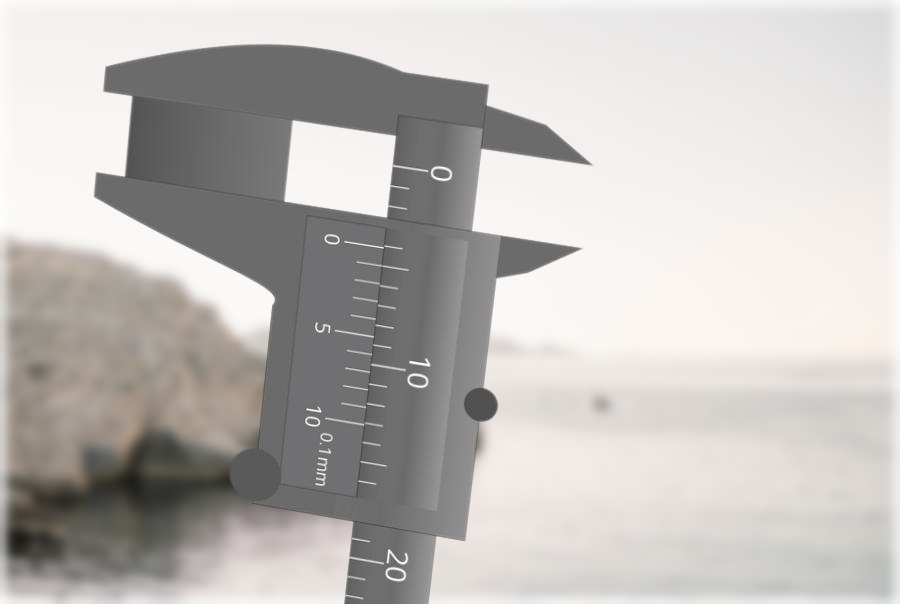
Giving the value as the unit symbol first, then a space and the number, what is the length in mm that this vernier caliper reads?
mm 4.1
